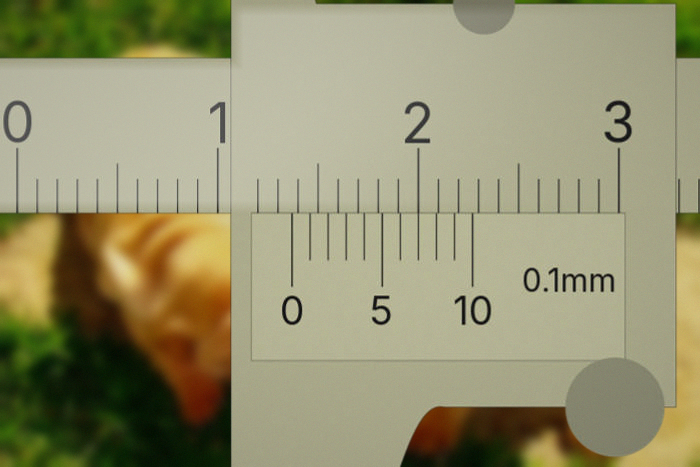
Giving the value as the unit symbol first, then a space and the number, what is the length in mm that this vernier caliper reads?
mm 13.7
